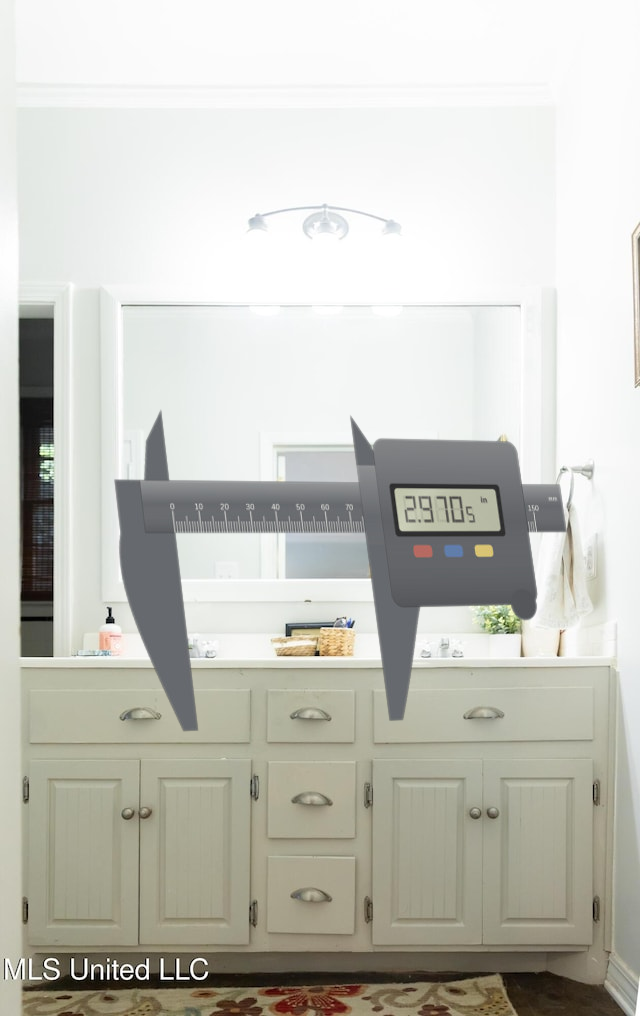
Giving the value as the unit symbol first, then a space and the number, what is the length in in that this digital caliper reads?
in 2.9705
